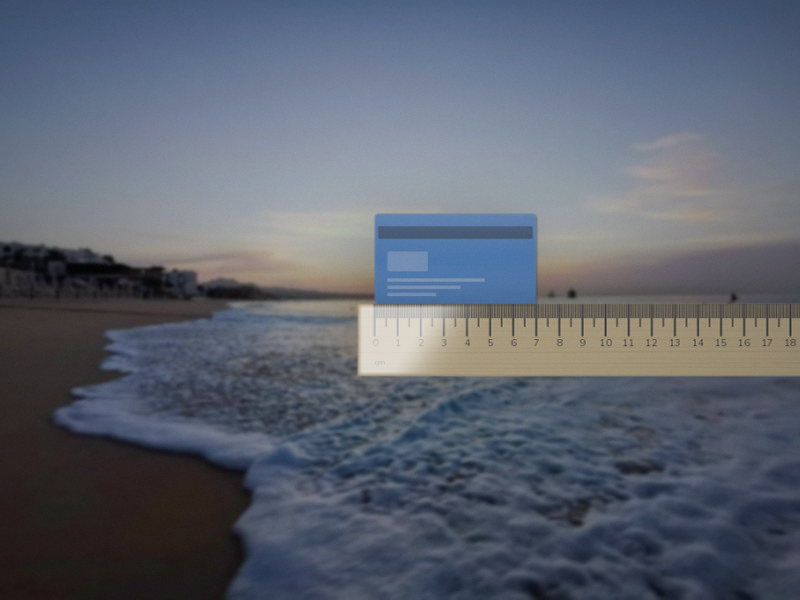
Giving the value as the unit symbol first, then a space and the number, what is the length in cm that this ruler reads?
cm 7
